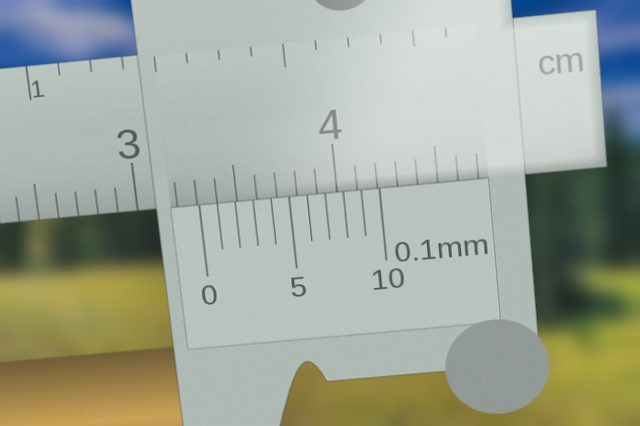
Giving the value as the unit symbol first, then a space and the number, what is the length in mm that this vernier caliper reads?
mm 33.1
